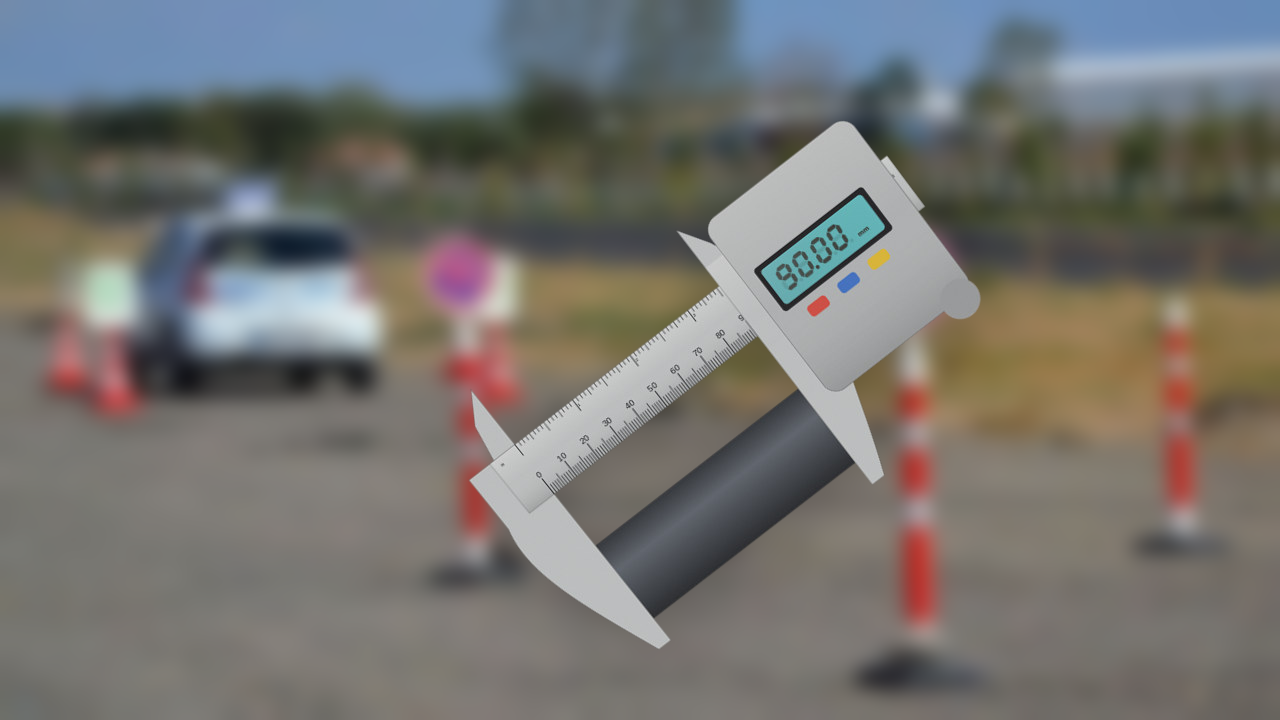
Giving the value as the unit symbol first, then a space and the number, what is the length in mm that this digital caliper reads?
mm 90.00
